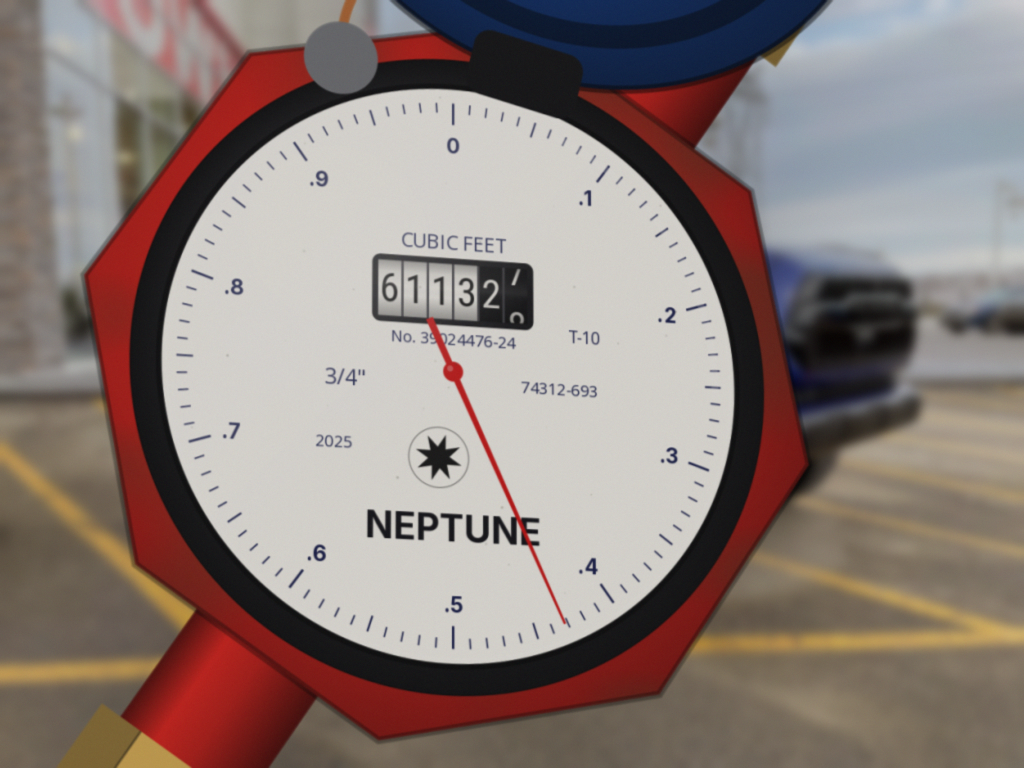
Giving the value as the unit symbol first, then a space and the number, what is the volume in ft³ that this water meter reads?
ft³ 611327.43
